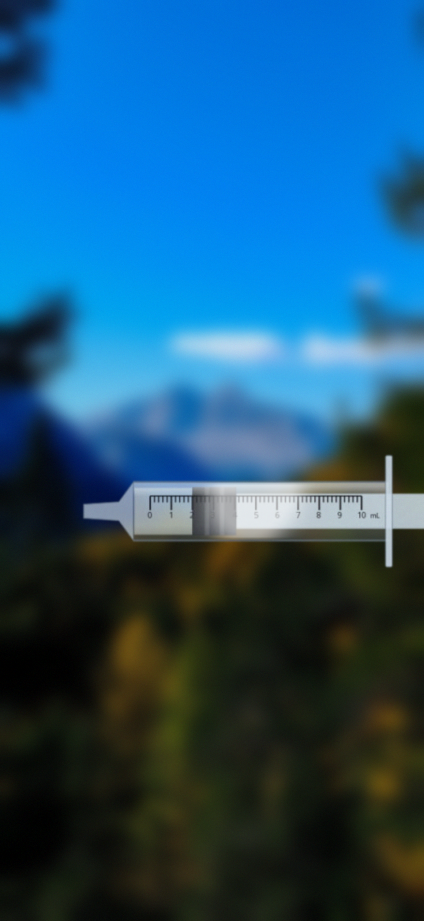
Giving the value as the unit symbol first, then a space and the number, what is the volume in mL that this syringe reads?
mL 2
